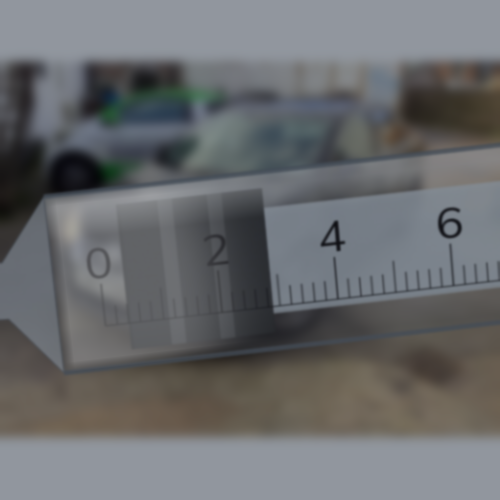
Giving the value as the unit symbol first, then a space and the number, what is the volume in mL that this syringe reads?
mL 0.4
